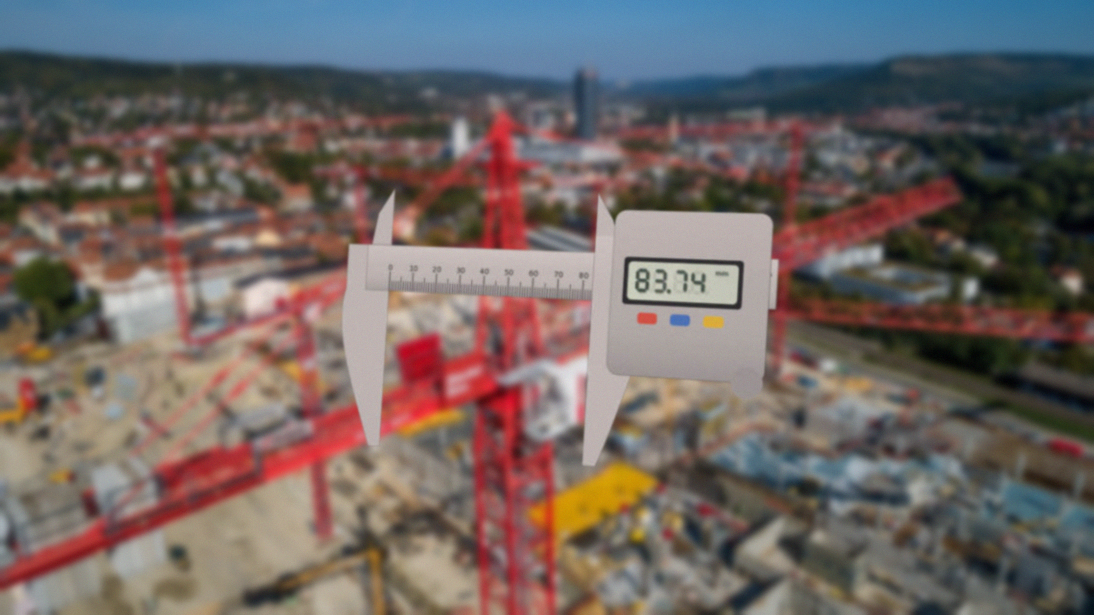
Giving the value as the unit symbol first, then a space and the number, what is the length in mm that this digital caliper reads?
mm 83.74
